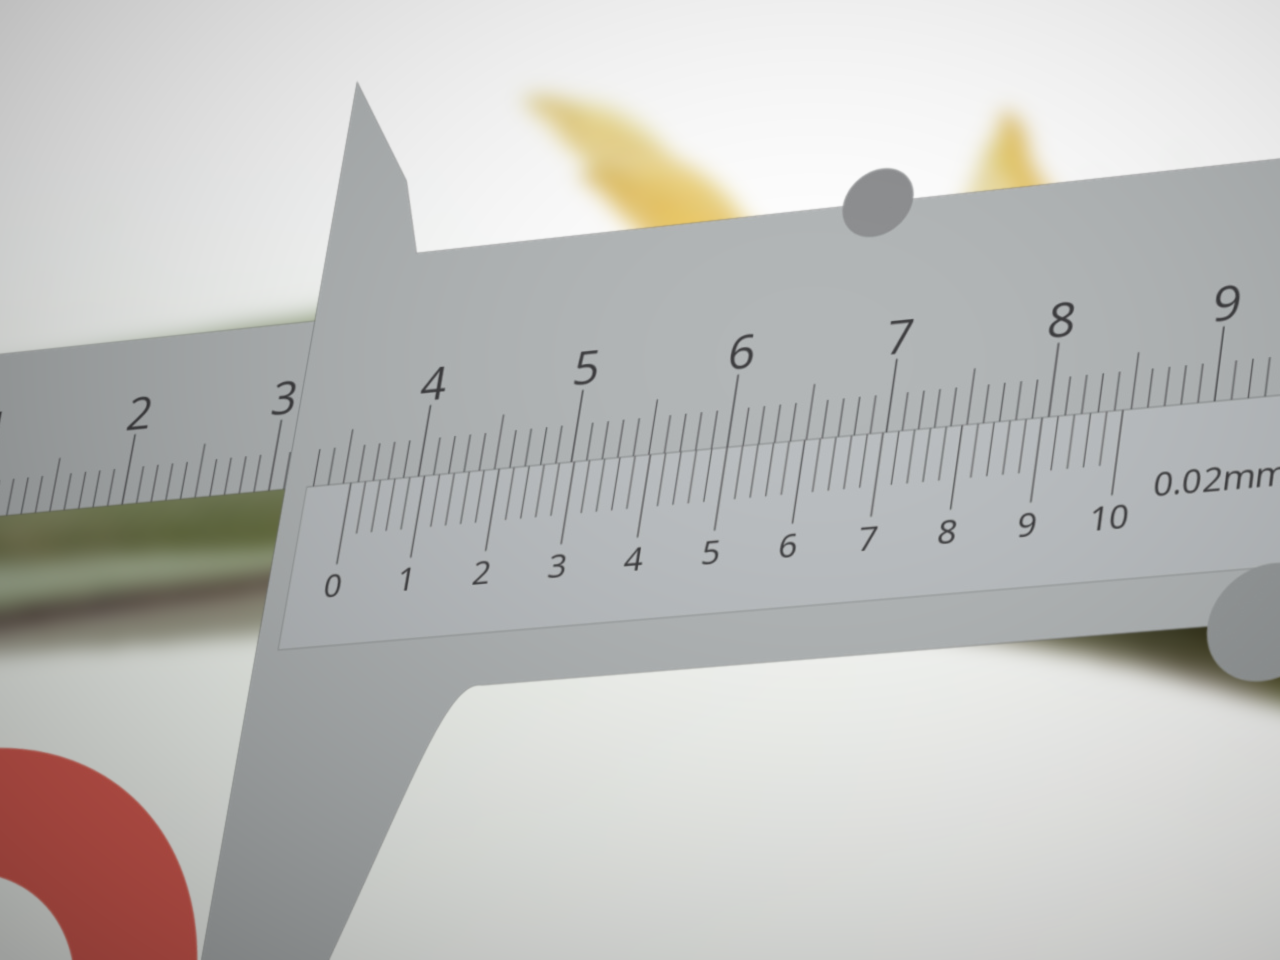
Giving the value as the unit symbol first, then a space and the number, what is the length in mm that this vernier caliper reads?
mm 35.5
